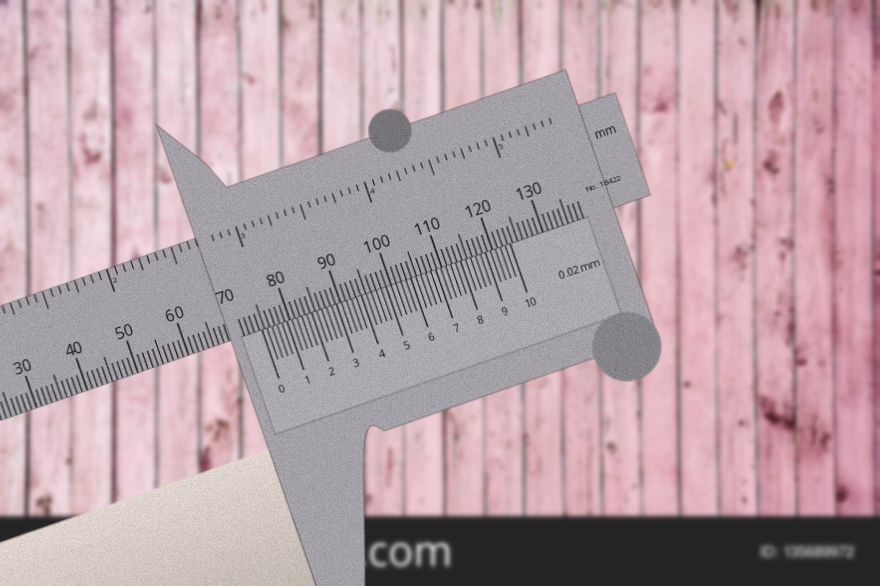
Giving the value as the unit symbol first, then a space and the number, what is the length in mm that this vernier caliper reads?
mm 74.5
